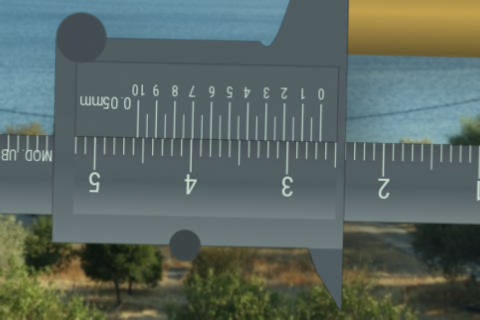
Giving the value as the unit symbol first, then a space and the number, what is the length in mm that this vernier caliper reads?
mm 26.6
